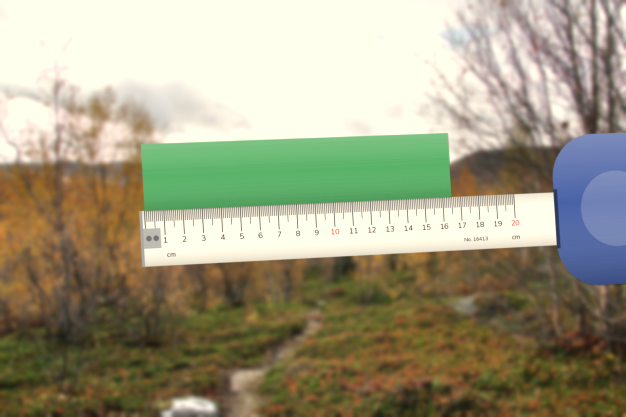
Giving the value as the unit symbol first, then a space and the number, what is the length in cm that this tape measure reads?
cm 16.5
